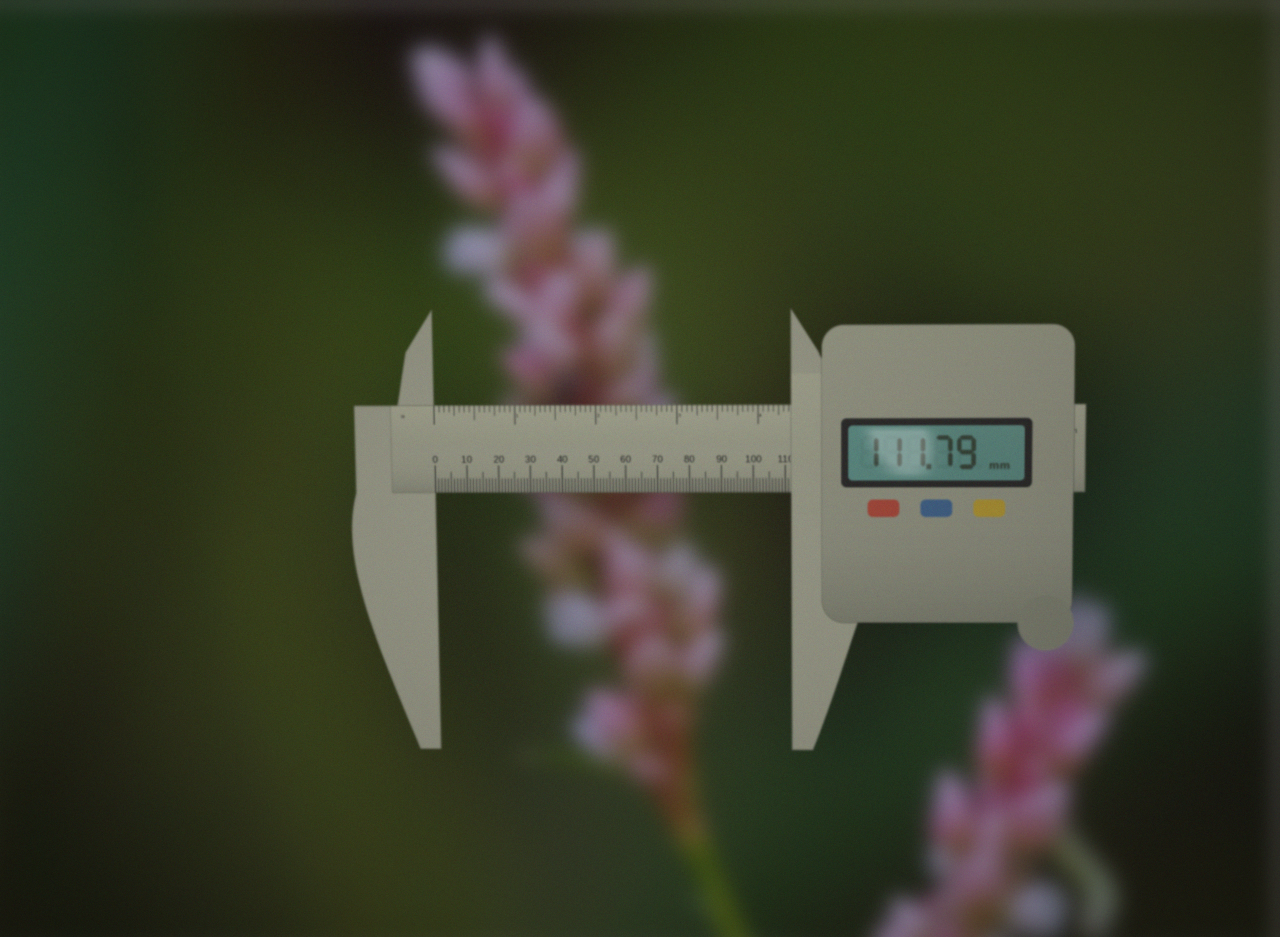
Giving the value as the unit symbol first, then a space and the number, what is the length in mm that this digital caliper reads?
mm 111.79
